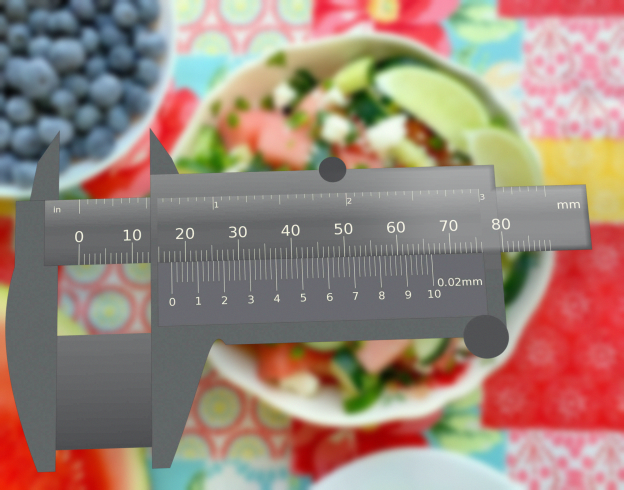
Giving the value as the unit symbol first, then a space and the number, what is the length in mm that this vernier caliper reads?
mm 17.4
